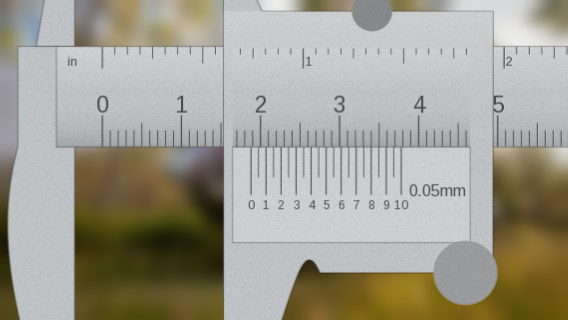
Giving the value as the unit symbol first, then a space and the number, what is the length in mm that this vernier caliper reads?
mm 18.8
